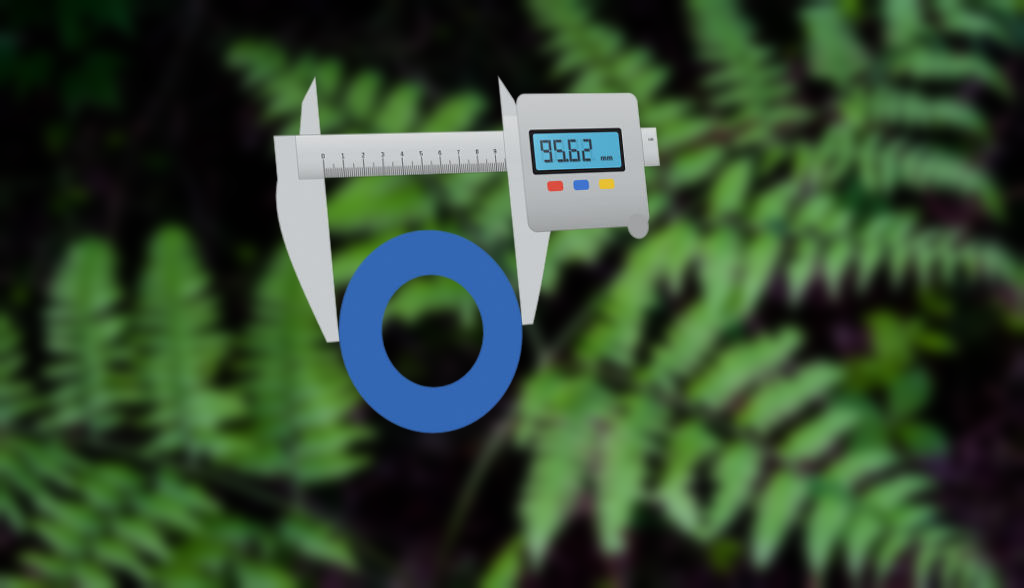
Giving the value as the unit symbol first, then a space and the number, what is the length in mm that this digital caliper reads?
mm 95.62
